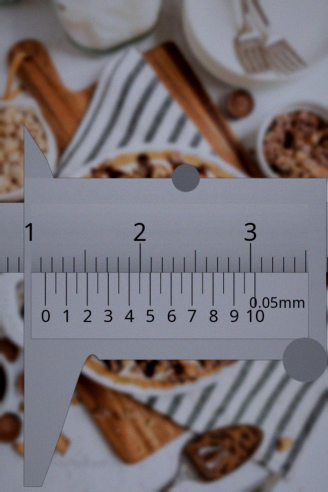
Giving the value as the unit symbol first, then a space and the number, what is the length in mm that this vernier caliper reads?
mm 11.4
